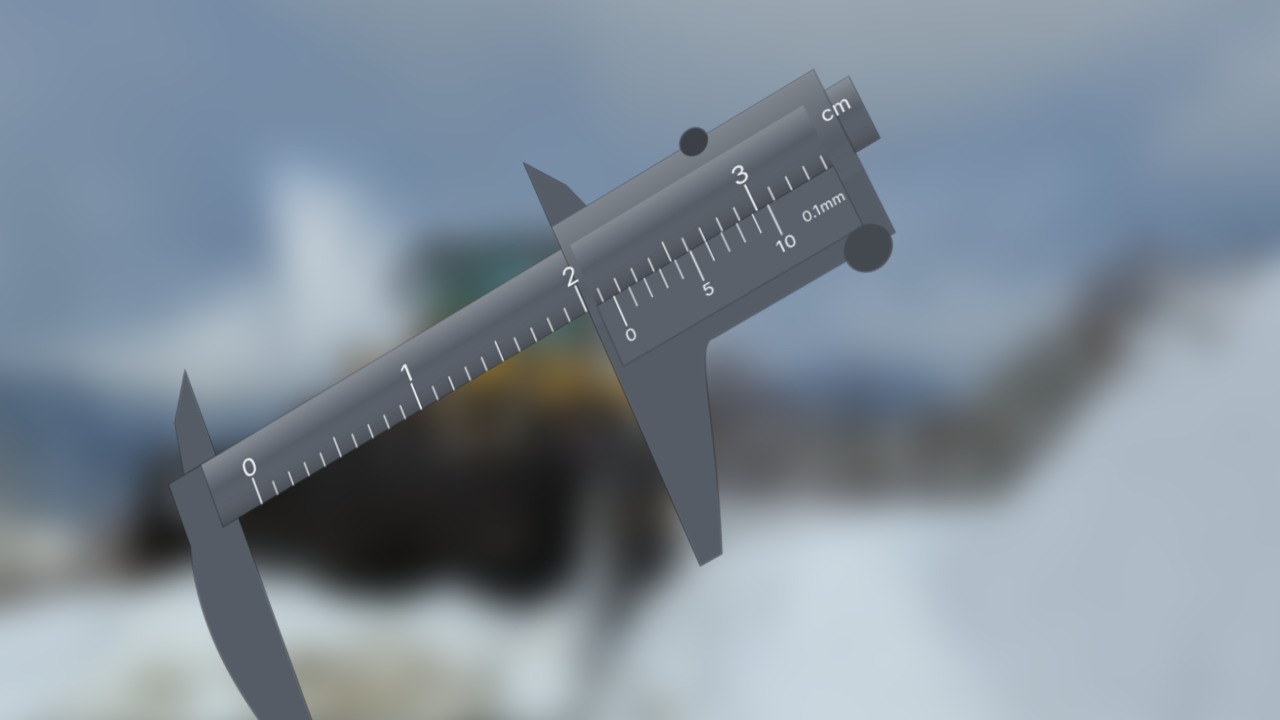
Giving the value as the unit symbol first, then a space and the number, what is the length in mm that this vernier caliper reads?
mm 21.6
